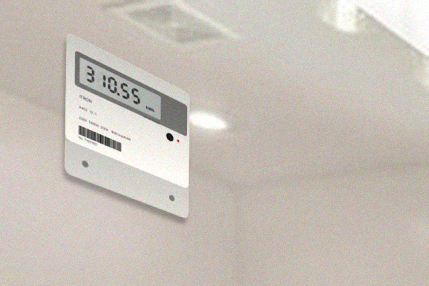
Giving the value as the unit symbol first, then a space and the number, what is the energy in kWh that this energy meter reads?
kWh 310.55
